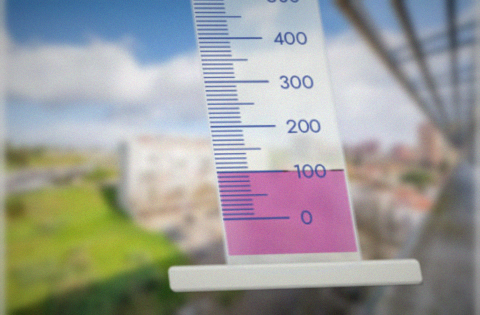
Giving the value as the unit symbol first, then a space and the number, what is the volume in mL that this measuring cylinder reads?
mL 100
